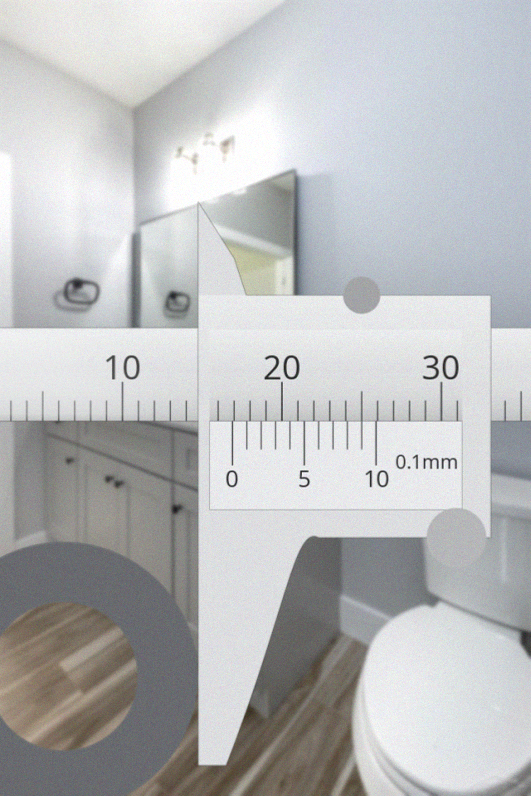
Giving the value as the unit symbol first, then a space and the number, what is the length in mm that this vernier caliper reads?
mm 16.9
